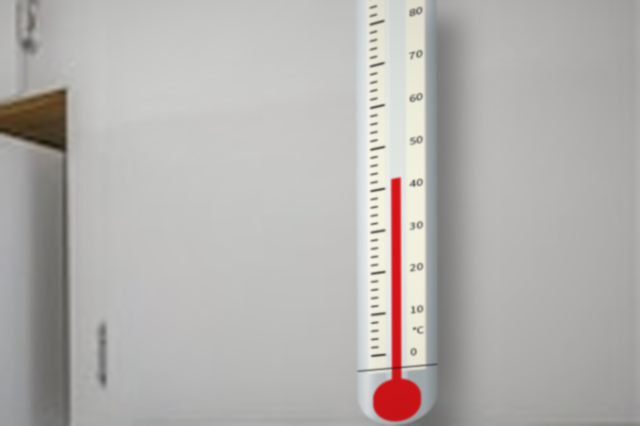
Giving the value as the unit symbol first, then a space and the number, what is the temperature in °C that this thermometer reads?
°C 42
